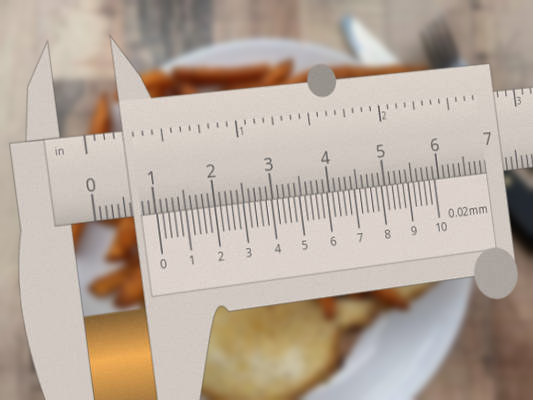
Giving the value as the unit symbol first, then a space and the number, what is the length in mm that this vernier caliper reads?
mm 10.2
